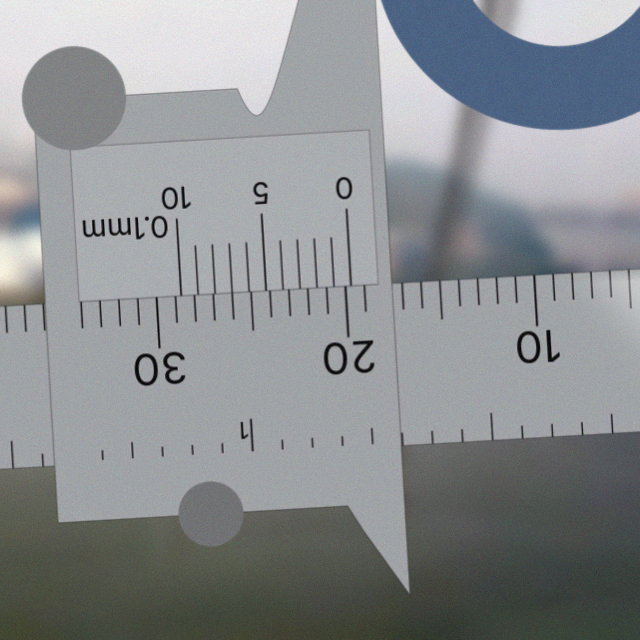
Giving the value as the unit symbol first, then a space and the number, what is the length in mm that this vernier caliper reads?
mm 19.7
